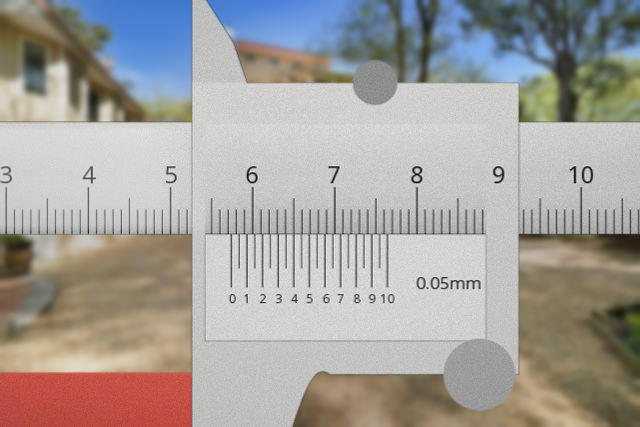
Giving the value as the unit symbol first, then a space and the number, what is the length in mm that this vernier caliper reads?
mm 57.4
